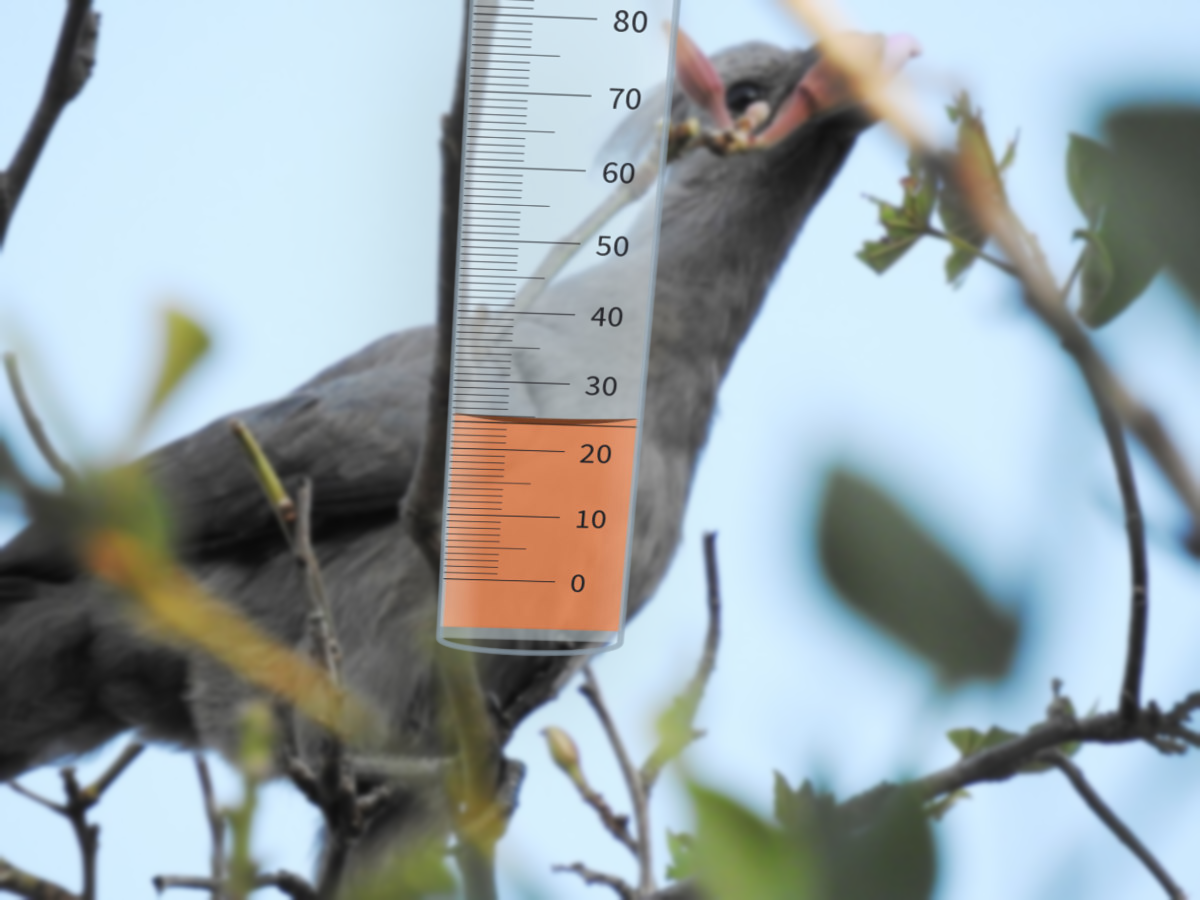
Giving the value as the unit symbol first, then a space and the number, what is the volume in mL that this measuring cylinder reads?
mL 24
